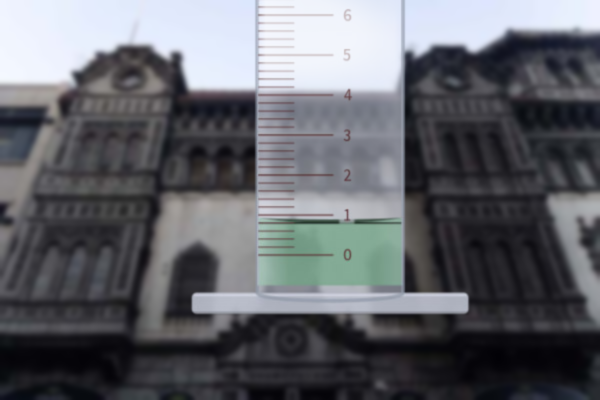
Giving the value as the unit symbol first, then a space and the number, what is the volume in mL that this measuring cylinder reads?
mL 0.8
